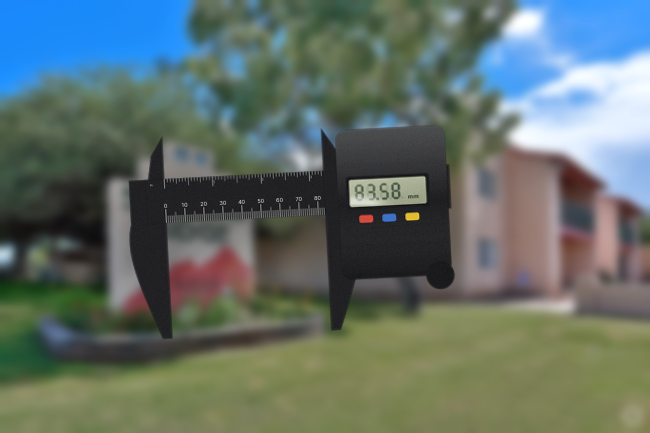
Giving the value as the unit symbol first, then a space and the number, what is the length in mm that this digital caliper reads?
mm 83.58
